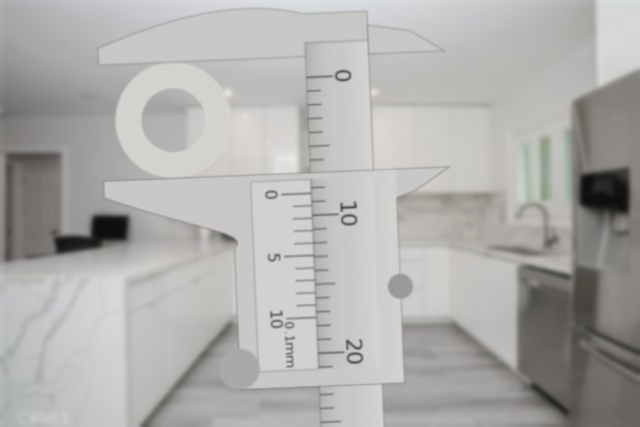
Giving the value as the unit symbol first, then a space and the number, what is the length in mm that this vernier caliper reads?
mm 8.4
